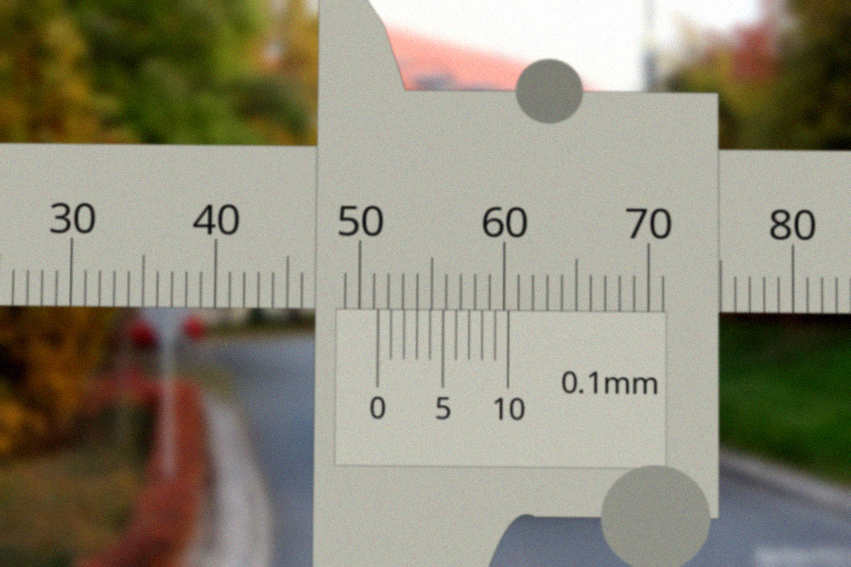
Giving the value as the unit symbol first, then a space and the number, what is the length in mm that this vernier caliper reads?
mm 51.3
